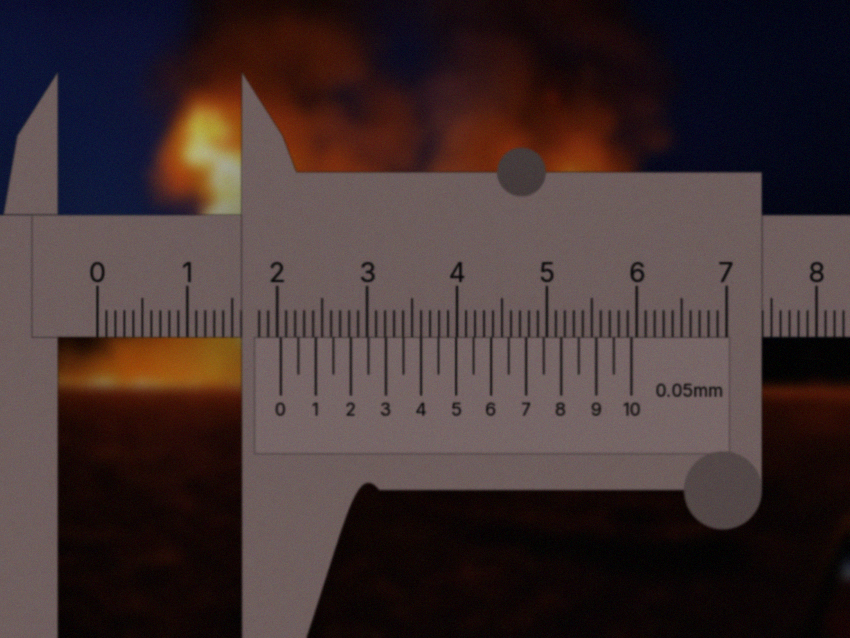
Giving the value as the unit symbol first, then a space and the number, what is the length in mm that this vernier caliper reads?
mm 20.4
